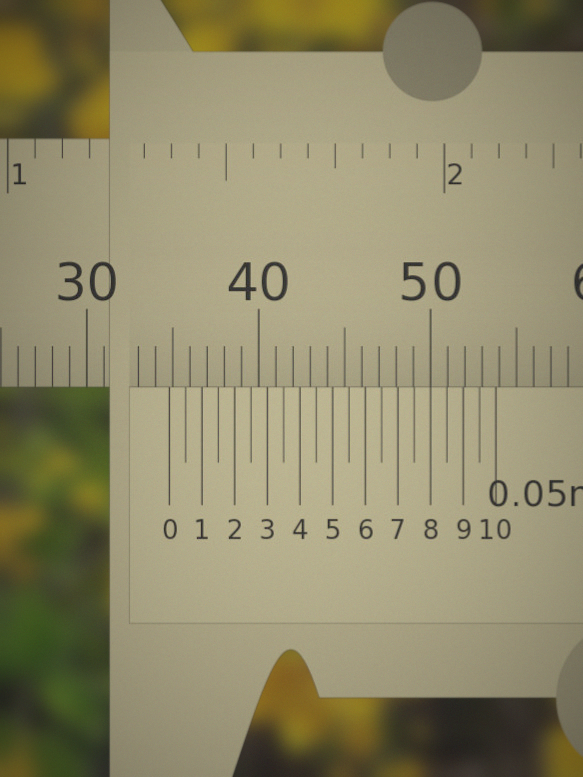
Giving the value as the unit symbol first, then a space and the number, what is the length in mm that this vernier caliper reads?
mm 34.8
